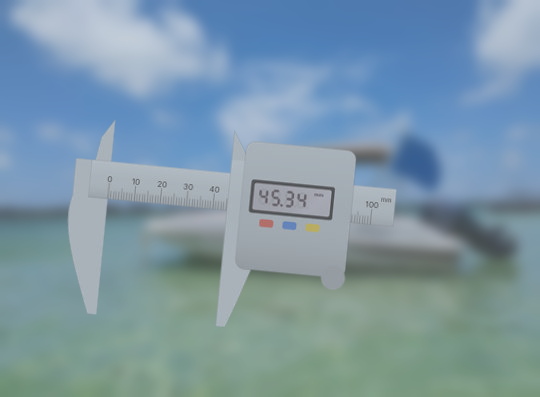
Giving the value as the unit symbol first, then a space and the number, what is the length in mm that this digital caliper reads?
mm 45.34
